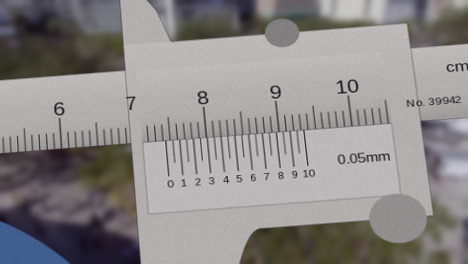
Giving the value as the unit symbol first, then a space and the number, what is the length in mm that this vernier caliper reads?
mm 74.4
